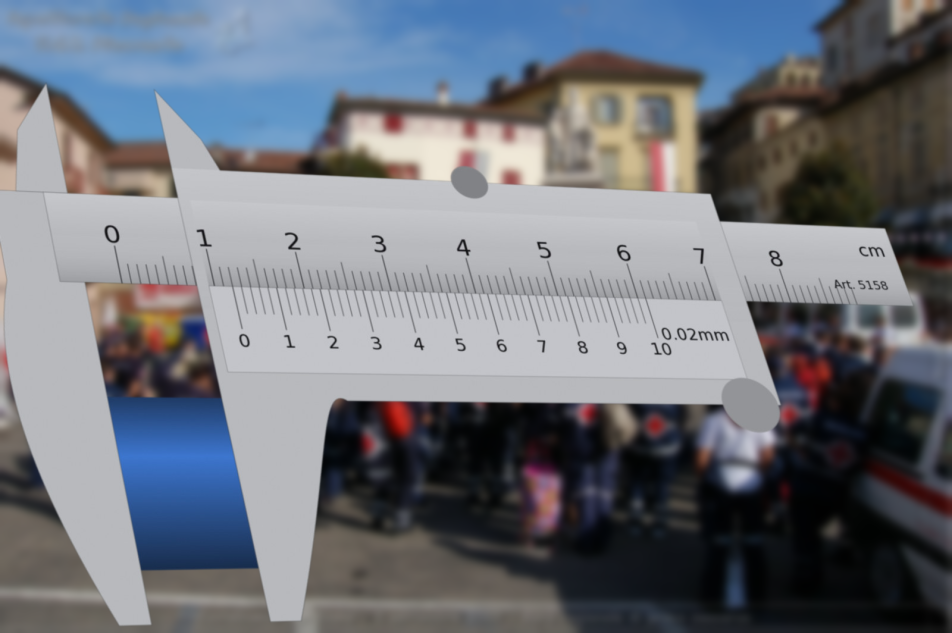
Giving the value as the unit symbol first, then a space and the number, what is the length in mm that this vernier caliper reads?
mm 12.0
